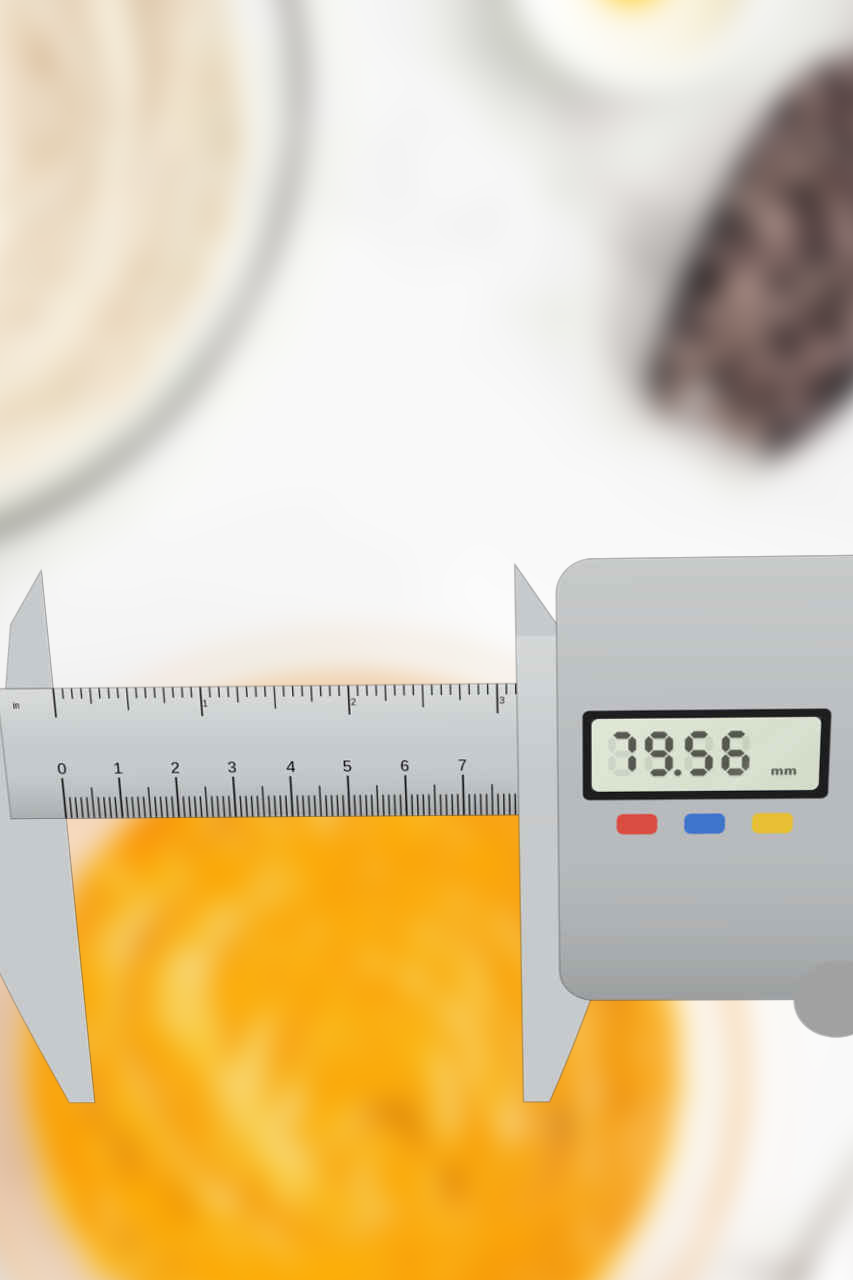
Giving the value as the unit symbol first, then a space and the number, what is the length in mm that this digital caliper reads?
mm 79.56
